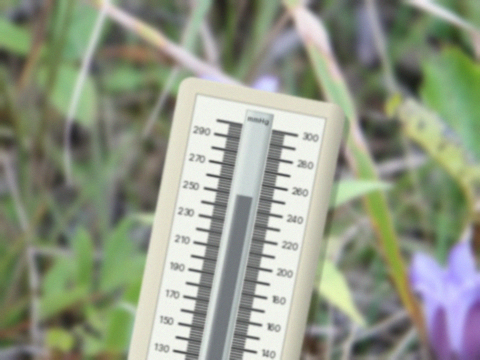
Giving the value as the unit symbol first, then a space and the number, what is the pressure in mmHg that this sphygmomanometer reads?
mmHg 250
